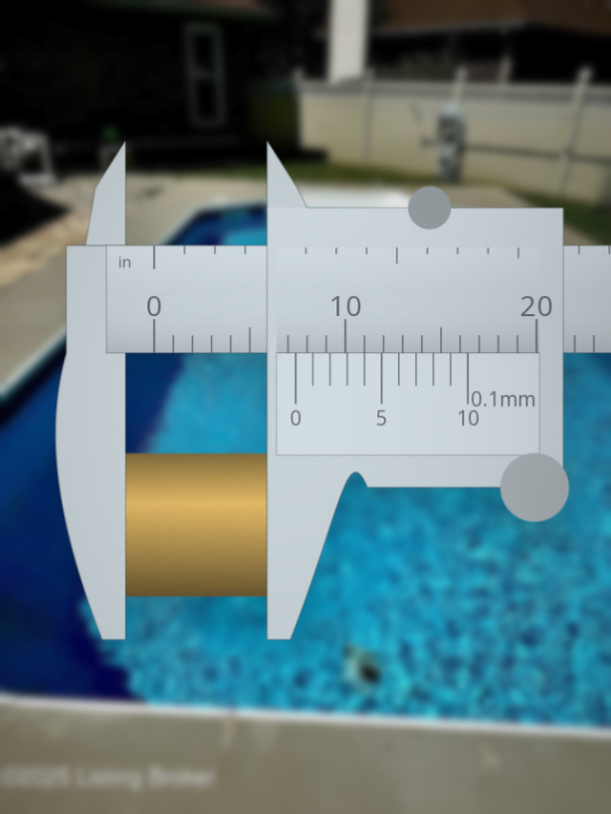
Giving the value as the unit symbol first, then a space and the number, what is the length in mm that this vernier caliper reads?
mm 7.4
